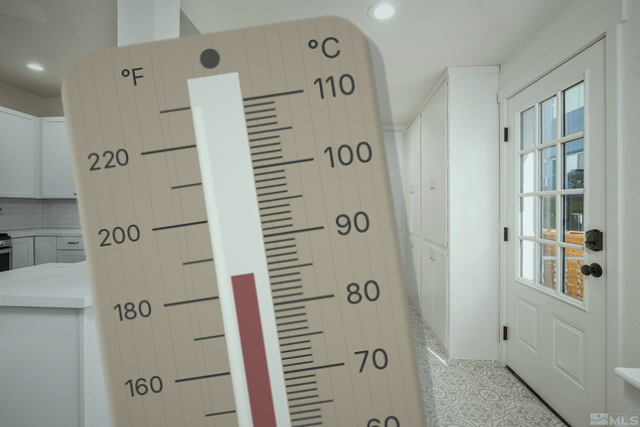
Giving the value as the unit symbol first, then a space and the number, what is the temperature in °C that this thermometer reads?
°C 85
